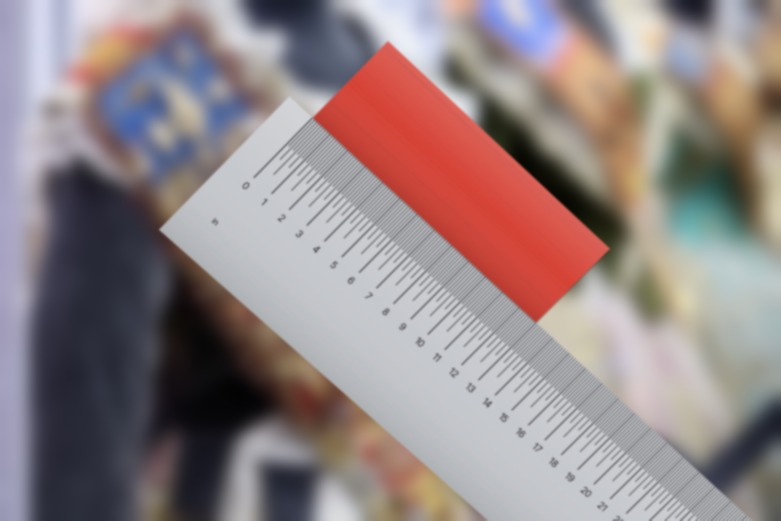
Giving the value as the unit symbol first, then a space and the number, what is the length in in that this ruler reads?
in 13
